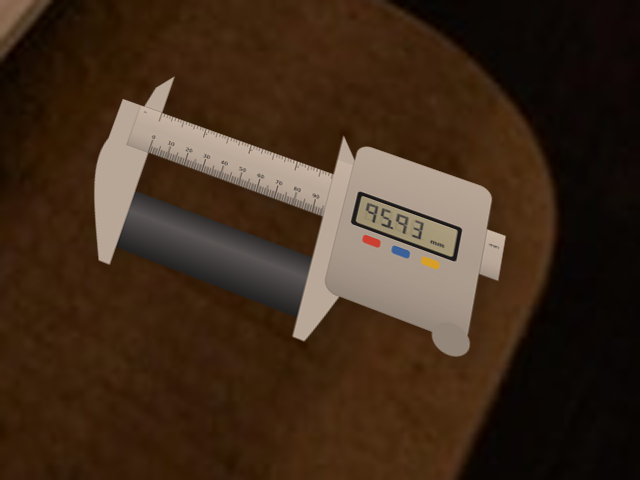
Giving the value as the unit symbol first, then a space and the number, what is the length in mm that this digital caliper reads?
mm 95.93
